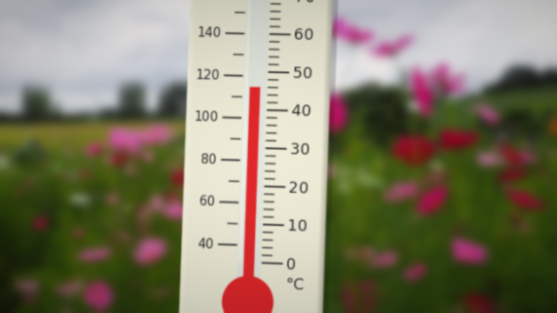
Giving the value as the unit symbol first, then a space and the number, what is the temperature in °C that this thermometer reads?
°C 46
